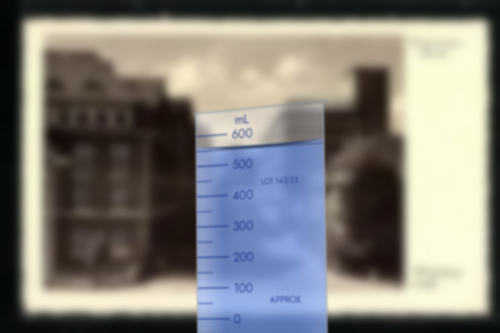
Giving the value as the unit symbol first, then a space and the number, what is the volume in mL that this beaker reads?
mL 550
